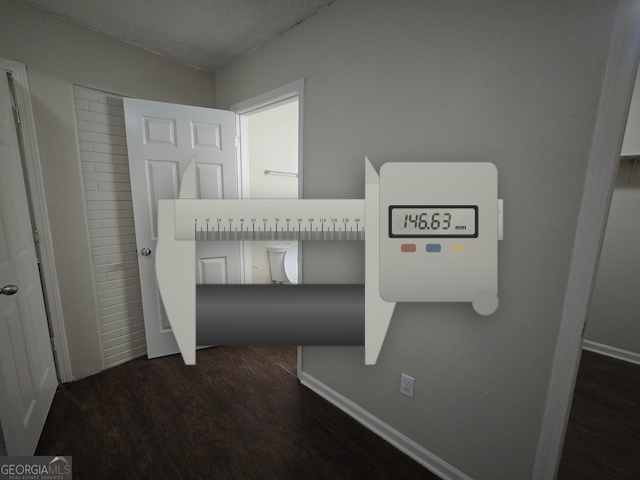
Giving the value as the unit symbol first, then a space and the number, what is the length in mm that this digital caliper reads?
mm 146.63
